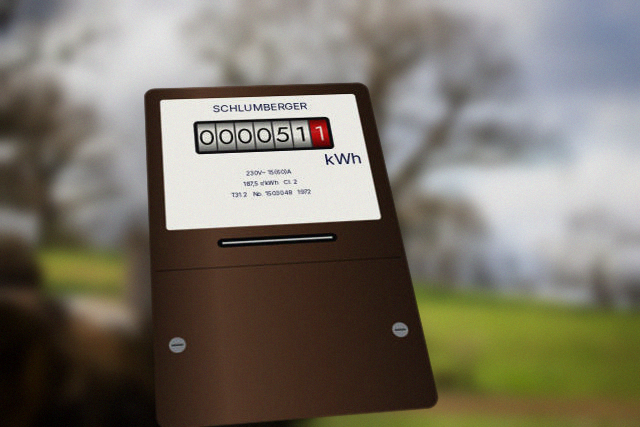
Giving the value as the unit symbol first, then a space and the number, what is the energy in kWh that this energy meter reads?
kWh 51.1
